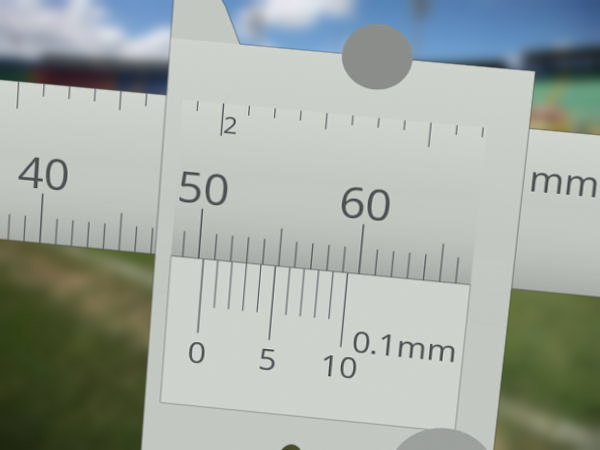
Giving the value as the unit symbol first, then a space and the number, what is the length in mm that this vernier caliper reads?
mm 50.3
